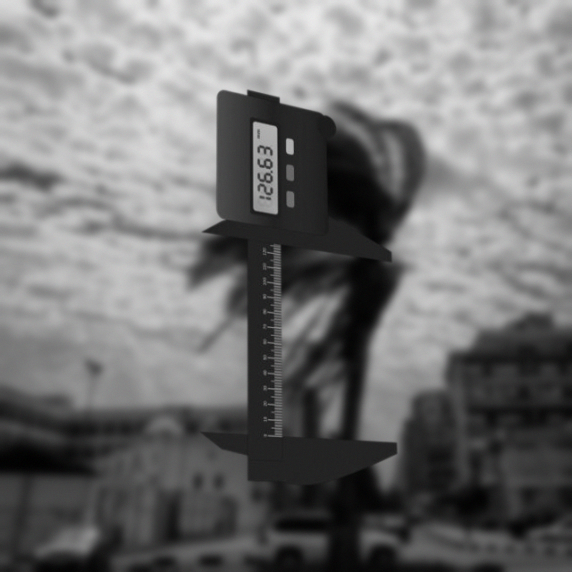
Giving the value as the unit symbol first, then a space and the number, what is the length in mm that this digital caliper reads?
mm 126.63
